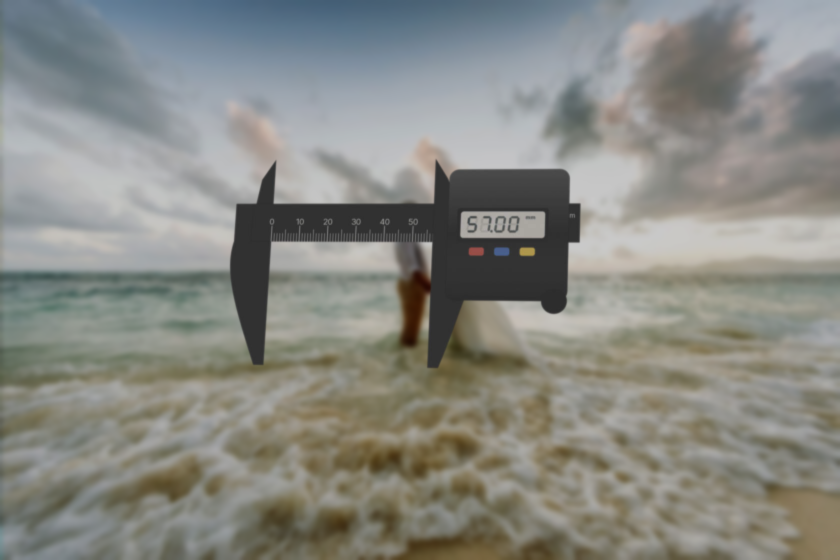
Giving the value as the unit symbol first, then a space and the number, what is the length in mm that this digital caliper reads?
mm 57.00
